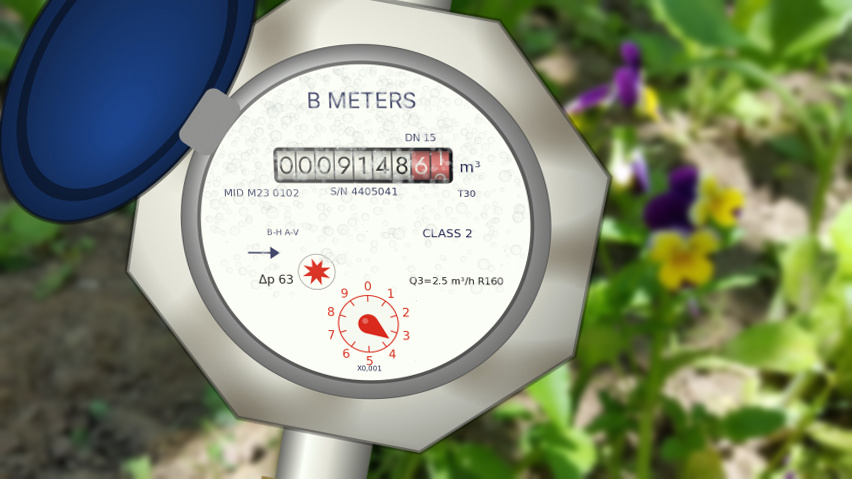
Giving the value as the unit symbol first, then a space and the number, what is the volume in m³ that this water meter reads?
m³ 9148.613
